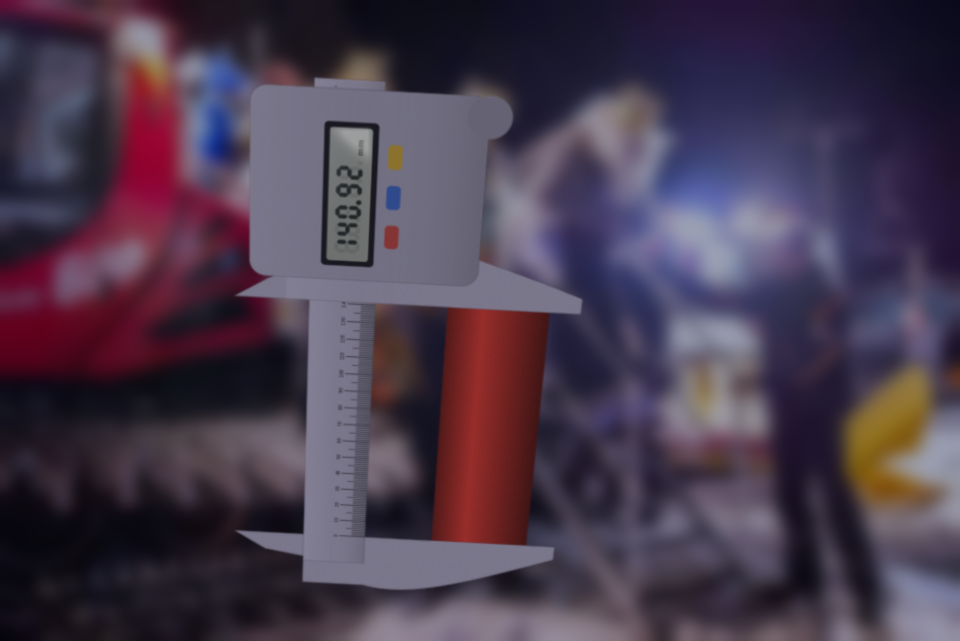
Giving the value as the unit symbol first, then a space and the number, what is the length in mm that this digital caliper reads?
mm 140.92
